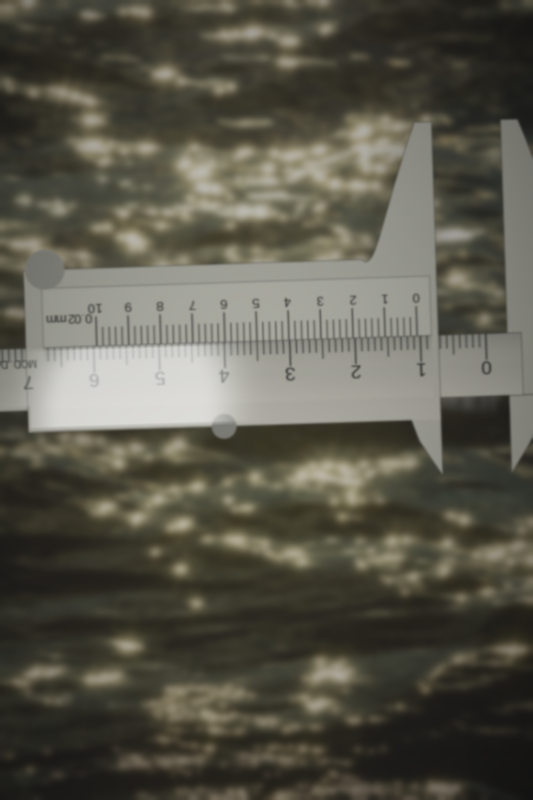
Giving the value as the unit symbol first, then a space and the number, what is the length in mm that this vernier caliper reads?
mm 10.5
